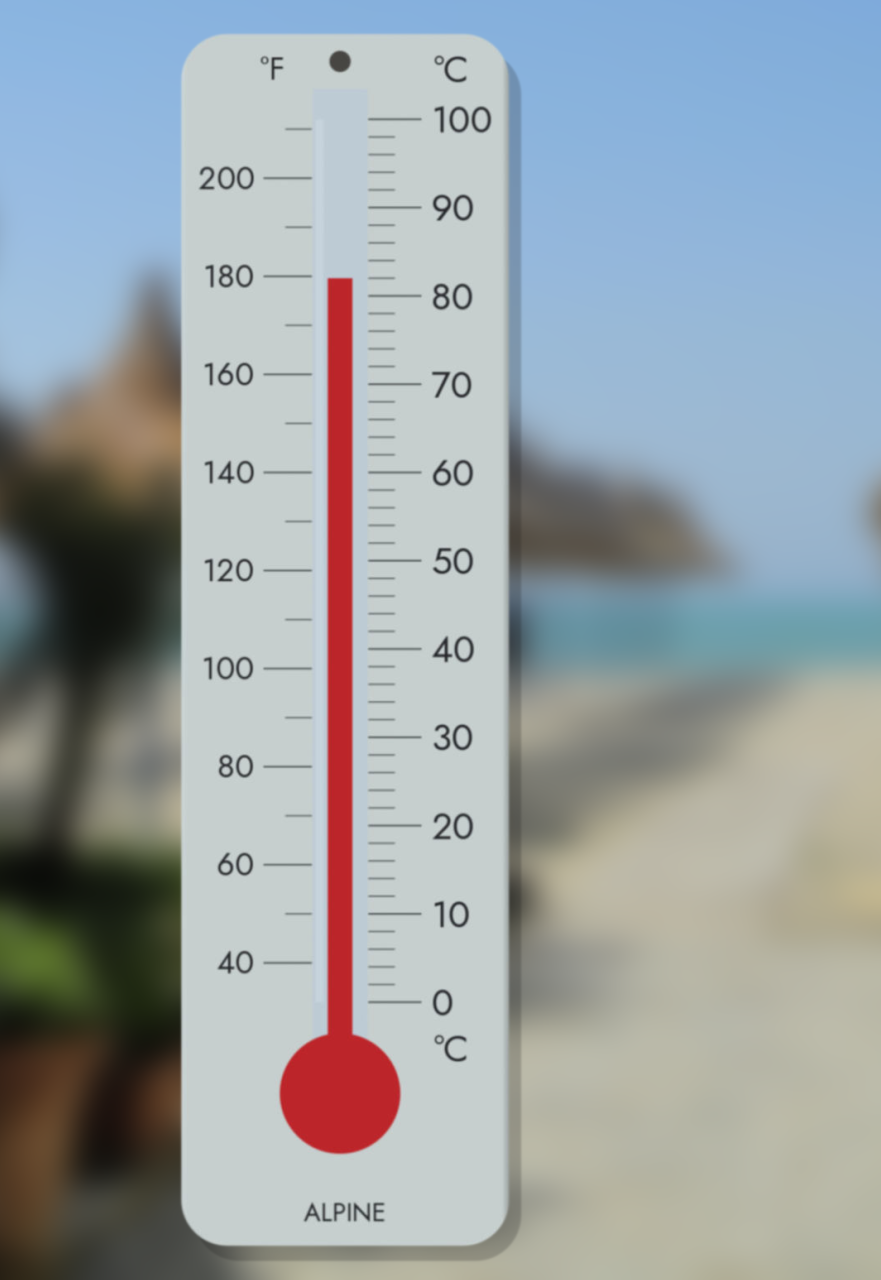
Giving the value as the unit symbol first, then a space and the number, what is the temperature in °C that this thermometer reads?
°C 82
